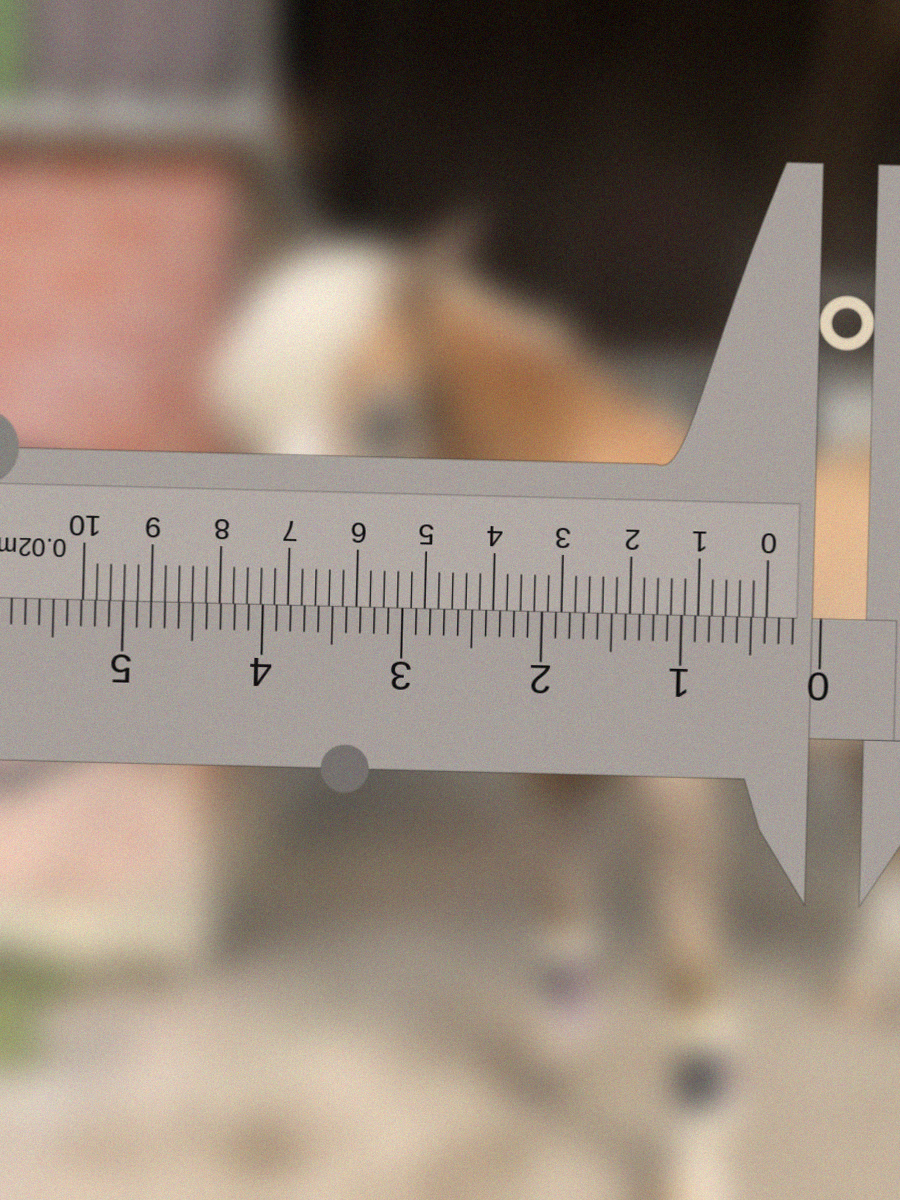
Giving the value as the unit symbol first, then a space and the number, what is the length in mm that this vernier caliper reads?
mm 3.9
